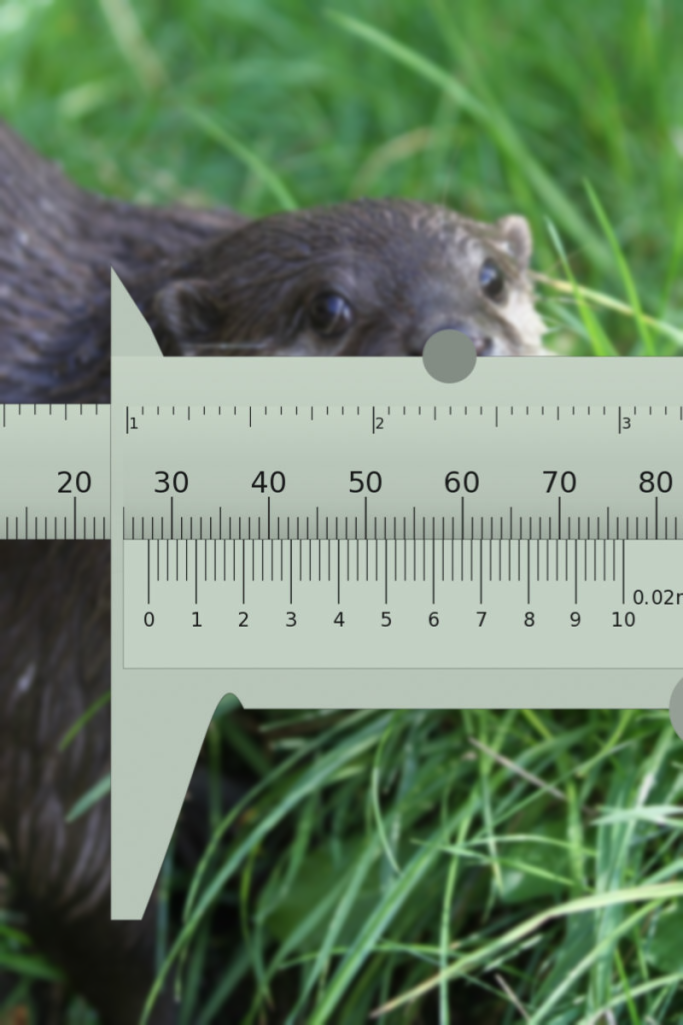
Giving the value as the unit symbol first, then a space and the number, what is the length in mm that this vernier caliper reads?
mm 27.6
